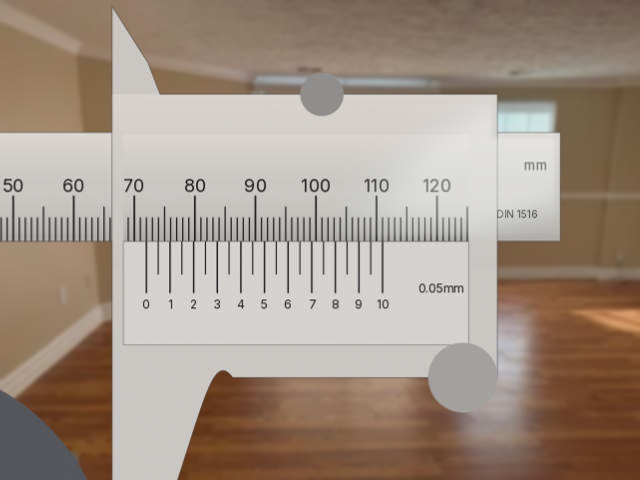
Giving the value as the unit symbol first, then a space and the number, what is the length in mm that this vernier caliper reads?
mm 72.0
